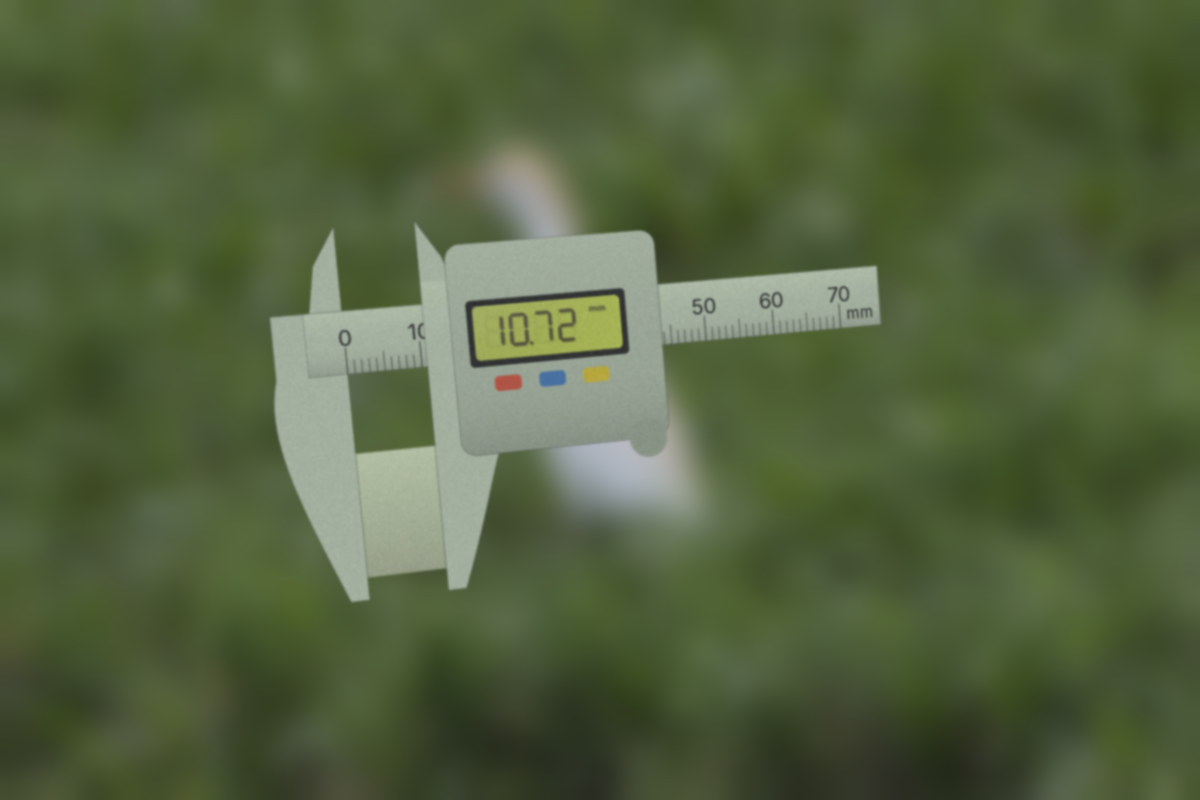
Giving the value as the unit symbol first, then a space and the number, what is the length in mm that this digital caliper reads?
mm 10.72
